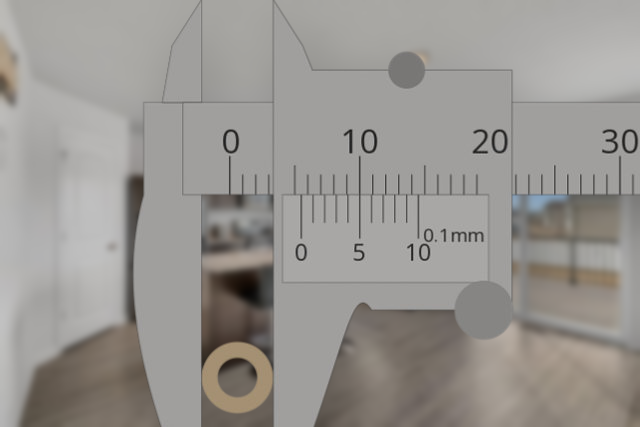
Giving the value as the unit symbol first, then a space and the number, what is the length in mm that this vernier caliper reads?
mm 5.5
